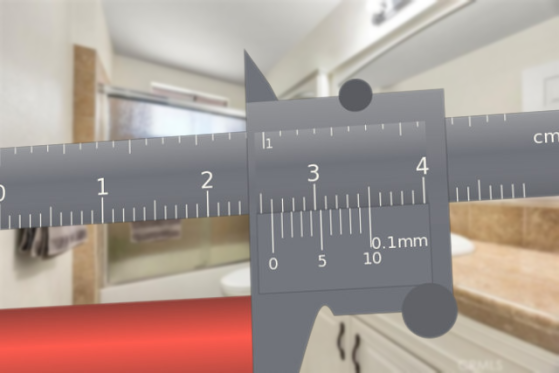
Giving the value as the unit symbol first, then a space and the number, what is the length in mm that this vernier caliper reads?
mm 26.0
